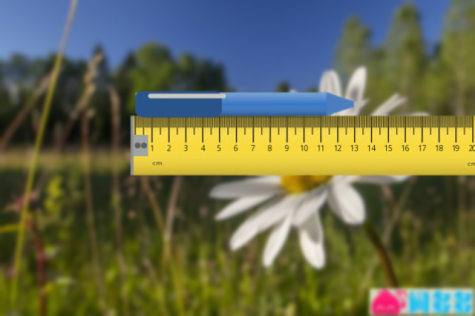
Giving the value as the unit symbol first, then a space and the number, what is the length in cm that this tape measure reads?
cm 13.5
